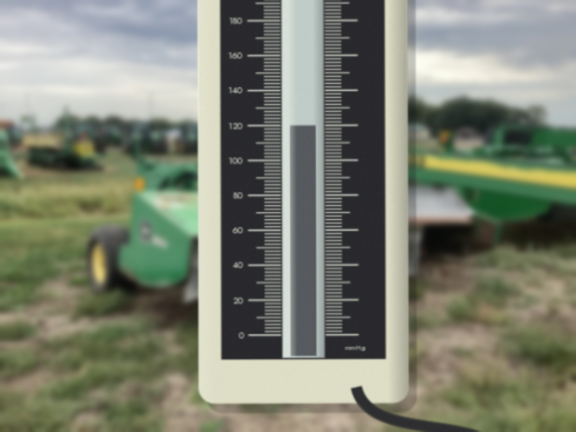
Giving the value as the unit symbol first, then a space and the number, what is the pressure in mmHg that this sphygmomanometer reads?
mmHg 120
